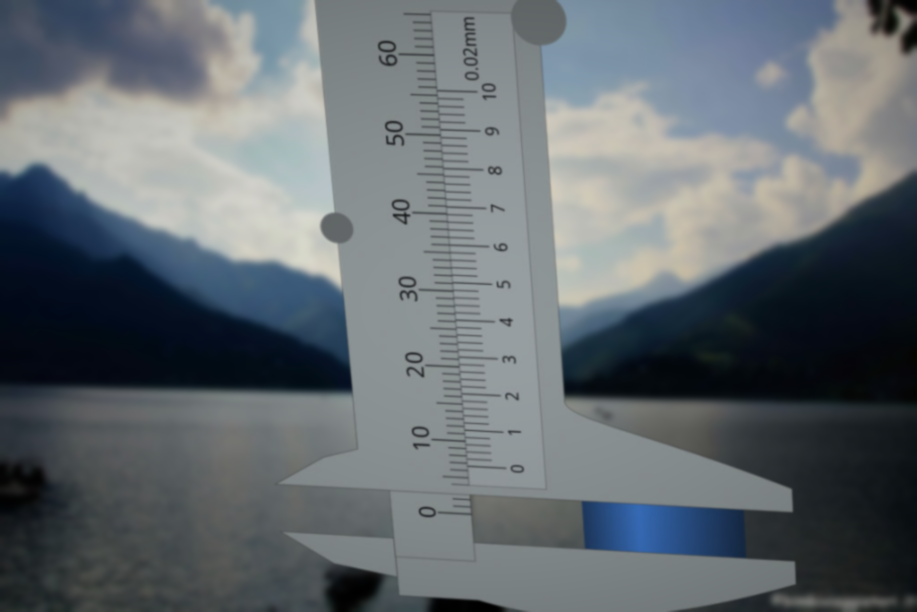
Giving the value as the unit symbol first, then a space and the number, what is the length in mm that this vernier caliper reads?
mm 6.6
